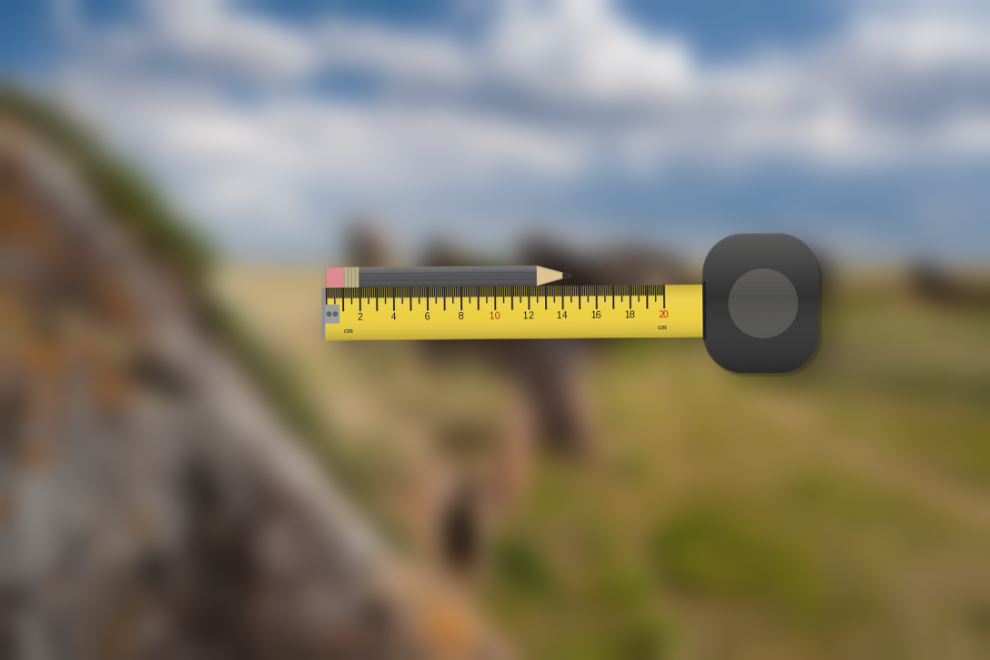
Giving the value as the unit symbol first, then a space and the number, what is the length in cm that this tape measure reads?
cm 14.5
